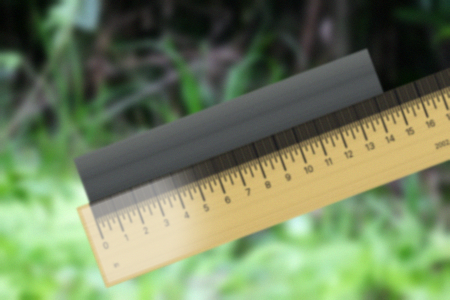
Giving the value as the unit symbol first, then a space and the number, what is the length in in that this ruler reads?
in 14.5
